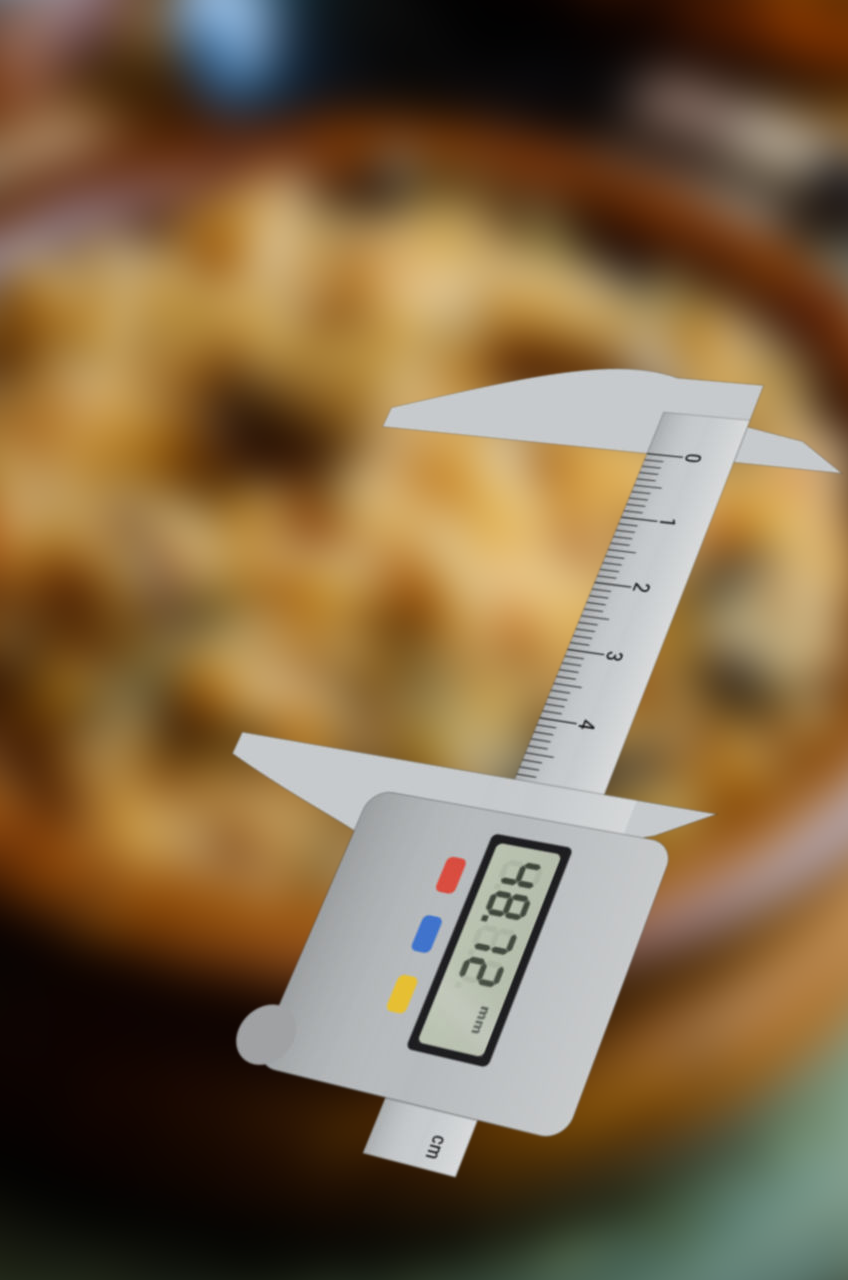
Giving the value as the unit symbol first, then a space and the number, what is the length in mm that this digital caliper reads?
mm 48.72
